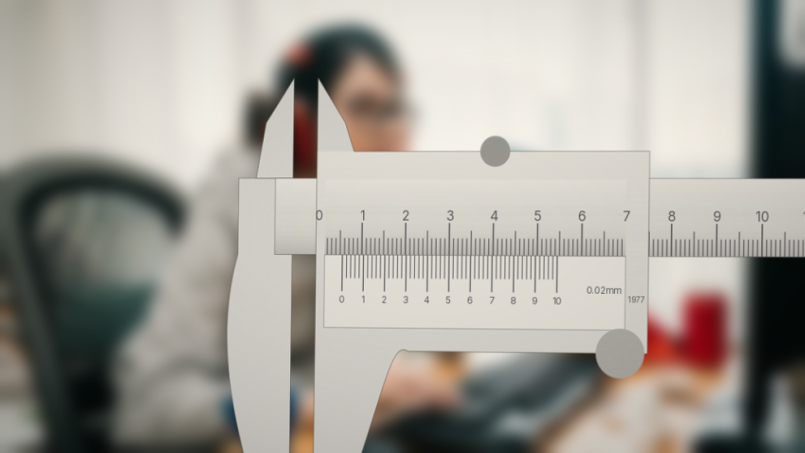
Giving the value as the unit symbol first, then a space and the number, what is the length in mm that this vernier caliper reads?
mm 5.5
